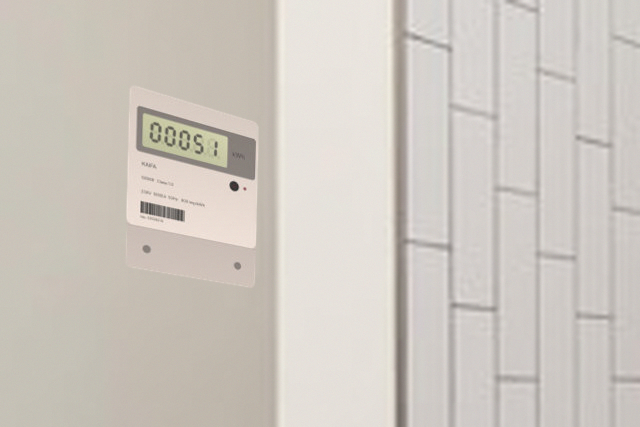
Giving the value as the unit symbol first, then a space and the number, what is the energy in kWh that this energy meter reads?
kWh 51
